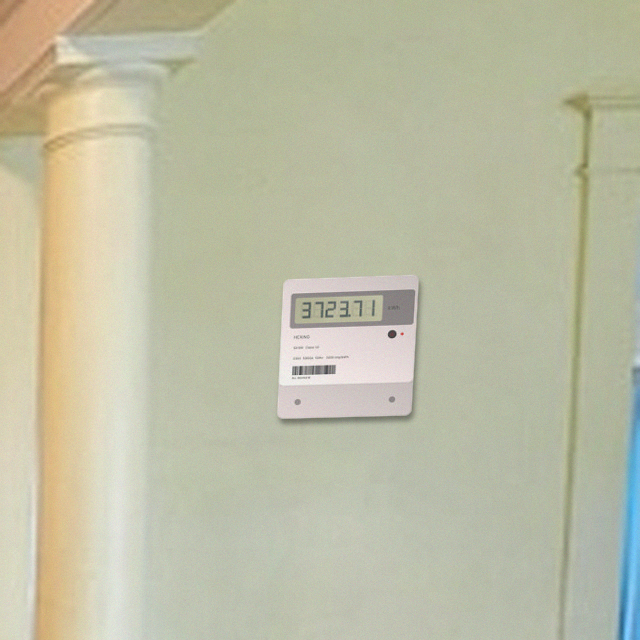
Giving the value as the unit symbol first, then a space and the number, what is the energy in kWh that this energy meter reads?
kWh 3723.71
